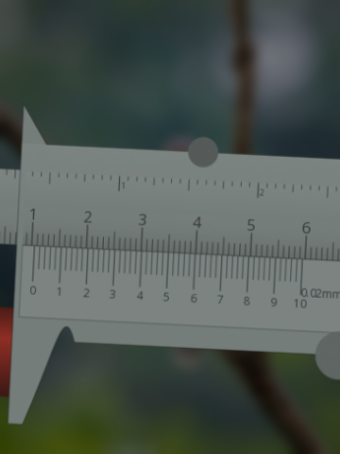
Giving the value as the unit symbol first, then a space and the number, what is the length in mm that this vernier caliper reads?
mm 10.5
